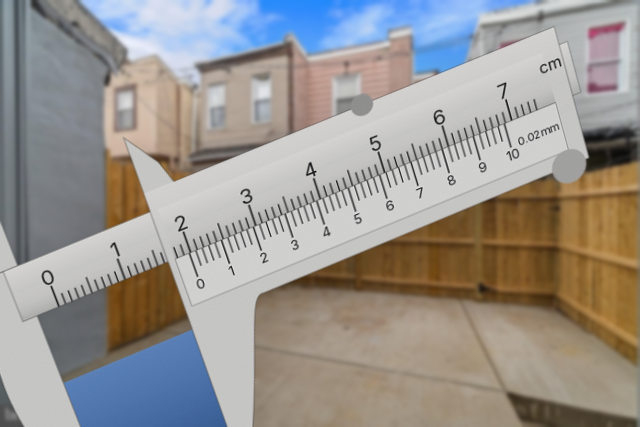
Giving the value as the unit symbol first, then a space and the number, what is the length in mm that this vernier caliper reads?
mm 19.8
